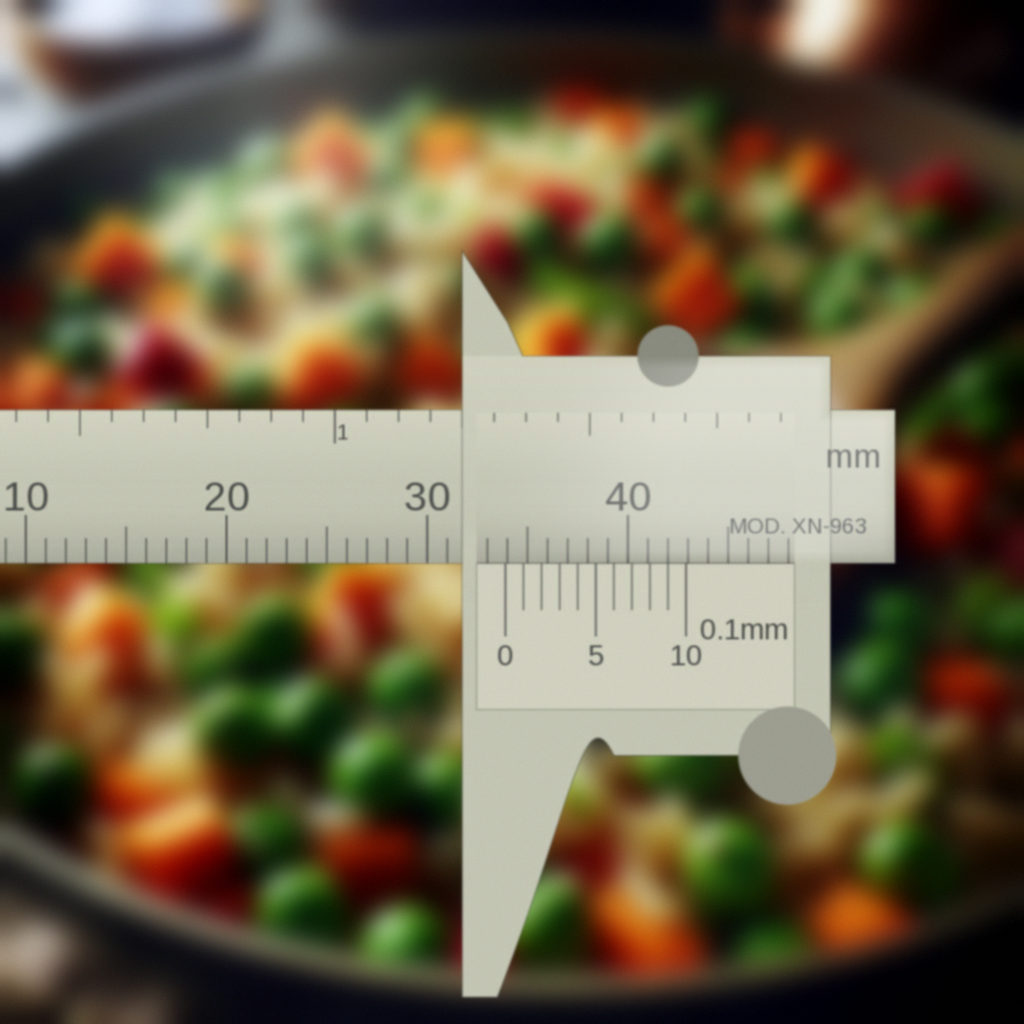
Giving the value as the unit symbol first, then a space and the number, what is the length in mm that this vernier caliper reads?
mm 33.9
